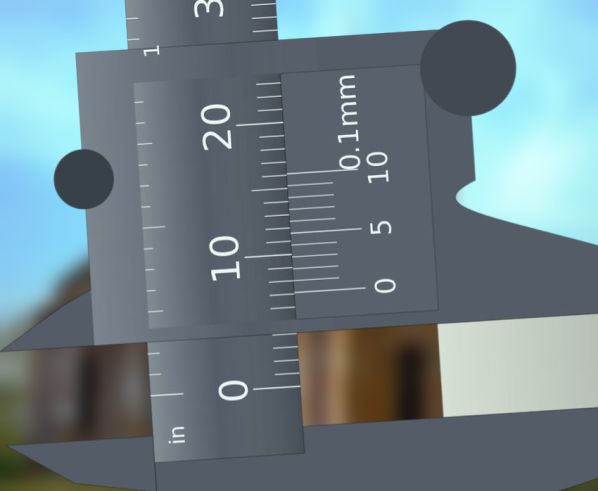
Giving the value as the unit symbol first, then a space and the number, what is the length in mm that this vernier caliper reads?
mm 7.1
